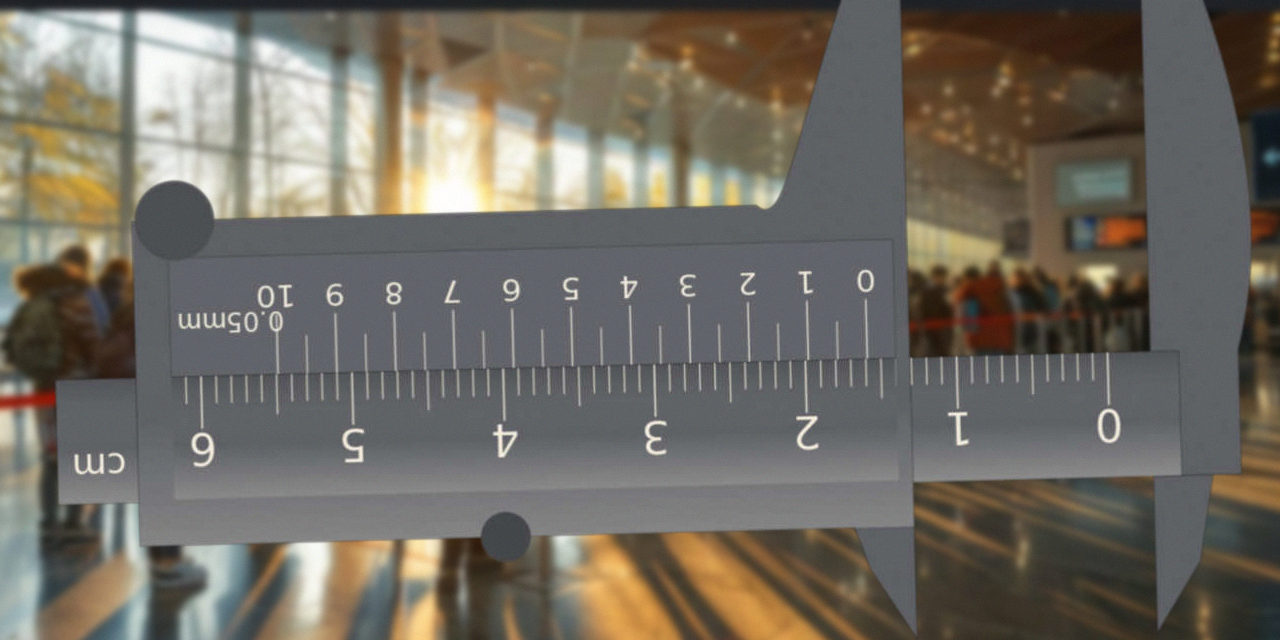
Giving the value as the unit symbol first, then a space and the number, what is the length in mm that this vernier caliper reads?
mm 15.9
